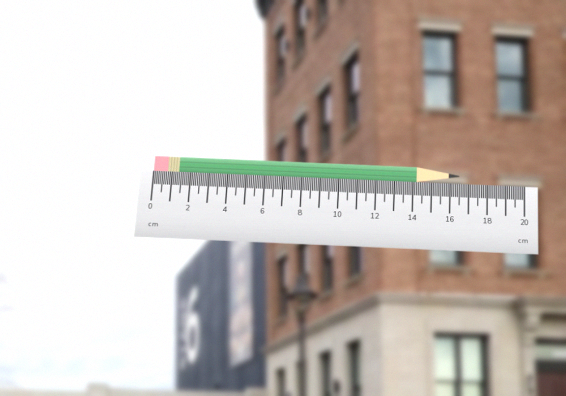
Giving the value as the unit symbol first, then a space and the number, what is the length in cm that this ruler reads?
cm 16.5
